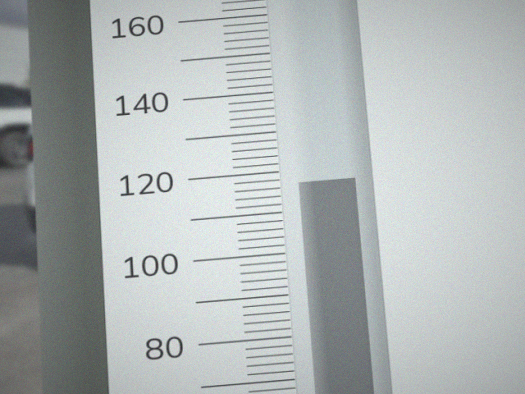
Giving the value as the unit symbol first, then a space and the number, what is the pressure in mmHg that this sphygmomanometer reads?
mmHg 117
